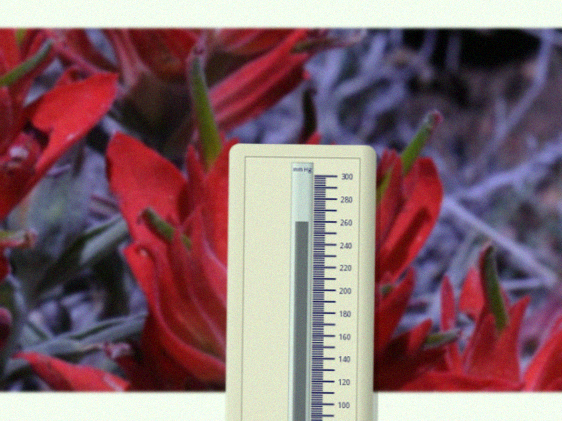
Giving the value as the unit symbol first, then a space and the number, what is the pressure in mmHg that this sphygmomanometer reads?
mmHg 260
